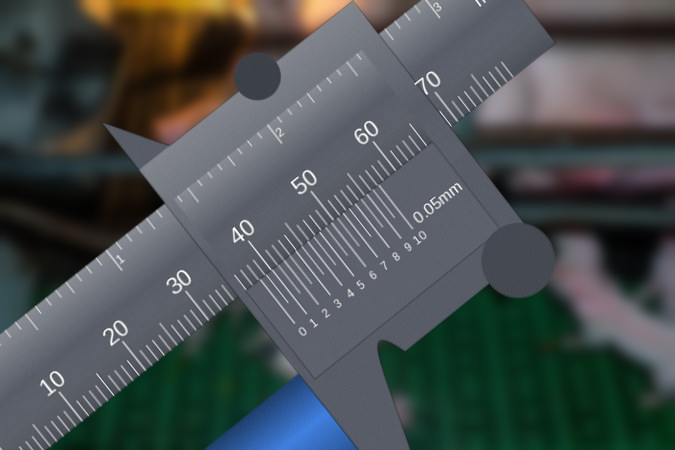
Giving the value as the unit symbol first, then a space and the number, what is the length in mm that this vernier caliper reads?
mm 38.2
